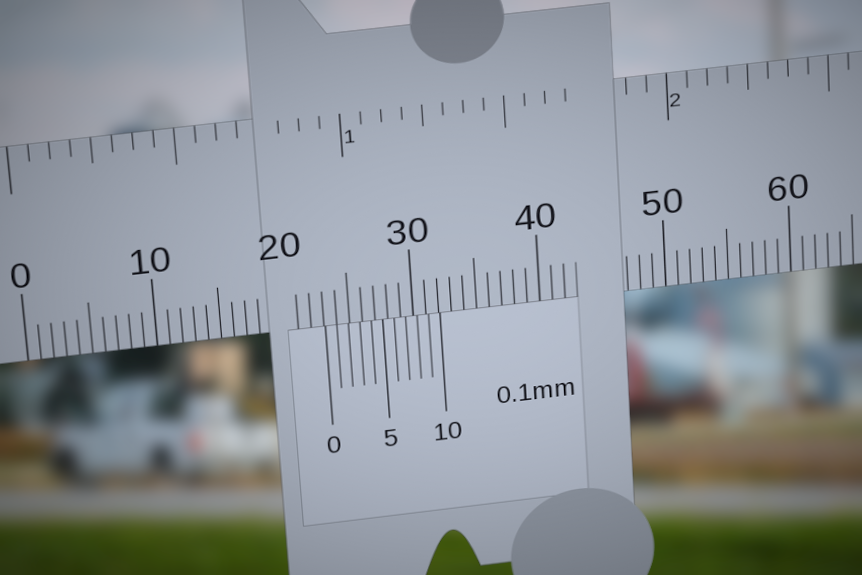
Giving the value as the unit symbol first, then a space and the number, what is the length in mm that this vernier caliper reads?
mm 23.1
